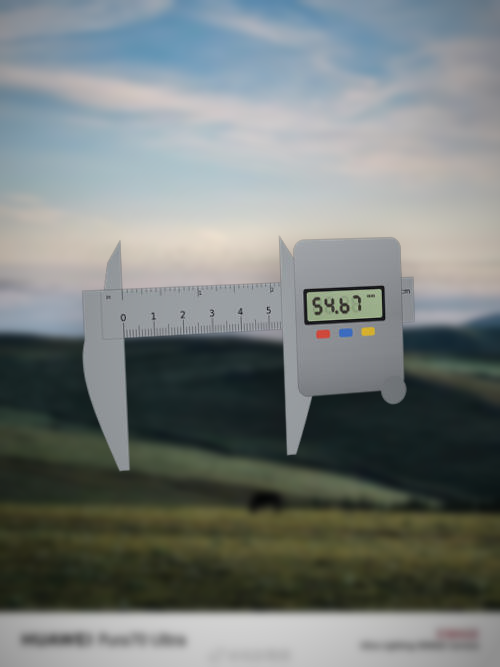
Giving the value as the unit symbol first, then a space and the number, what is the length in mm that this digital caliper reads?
mm 54.67
